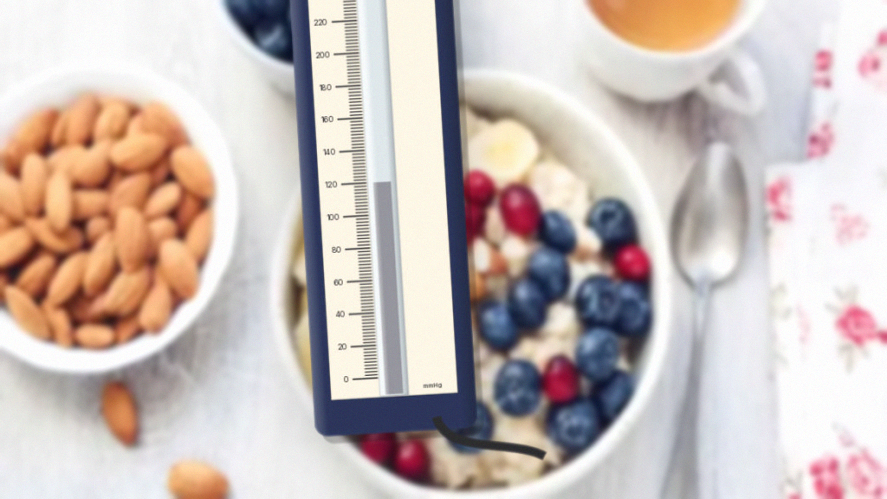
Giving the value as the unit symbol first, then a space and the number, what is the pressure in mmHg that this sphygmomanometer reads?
mmHg 120
